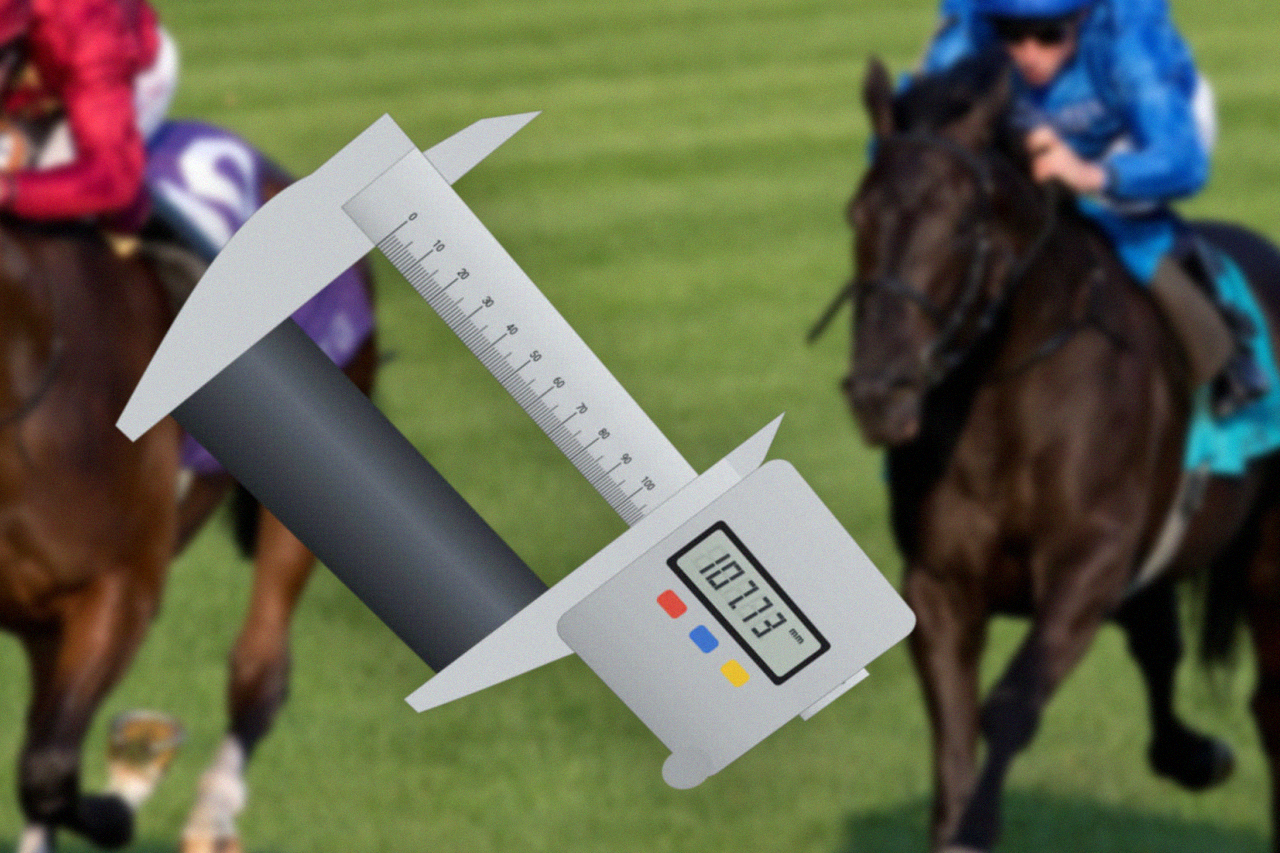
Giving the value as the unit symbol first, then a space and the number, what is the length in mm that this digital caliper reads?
mm 107.73
